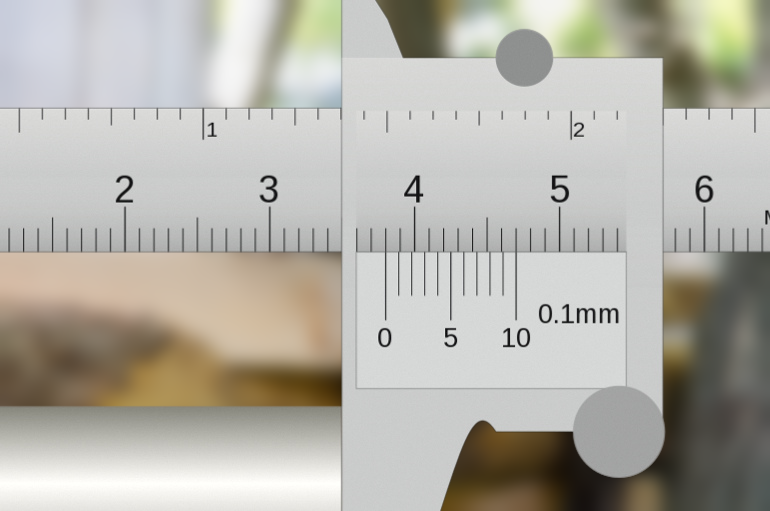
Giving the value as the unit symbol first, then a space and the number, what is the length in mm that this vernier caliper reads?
mm 38.0
